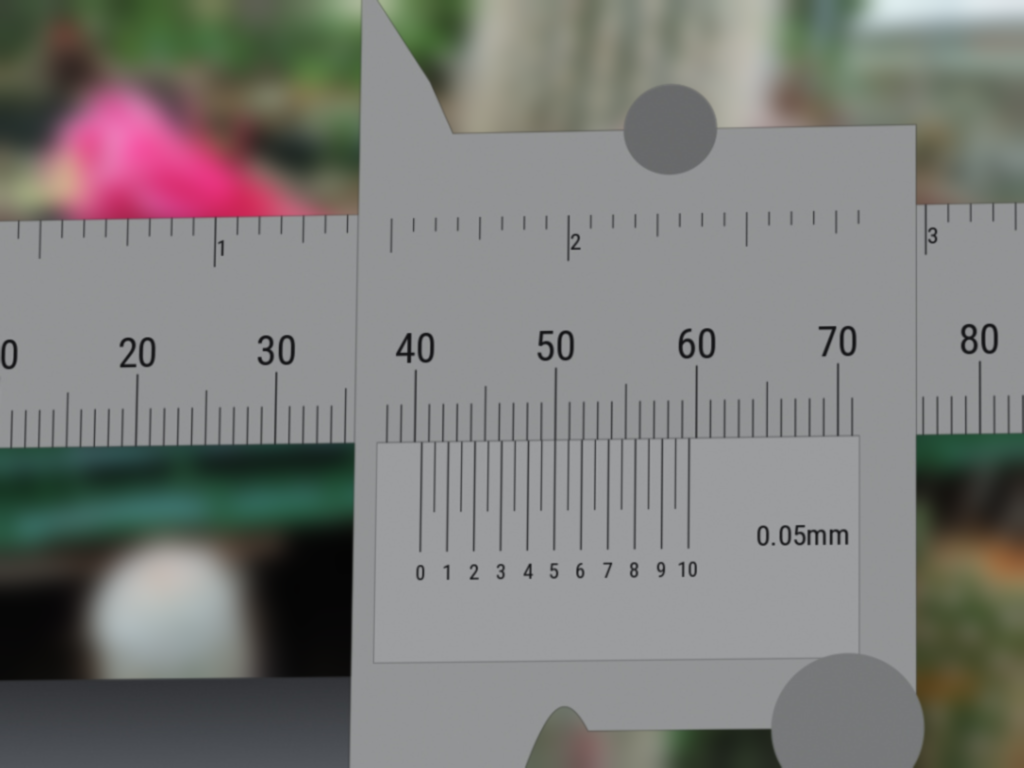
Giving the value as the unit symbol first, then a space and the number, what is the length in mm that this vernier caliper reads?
mm 40.5
